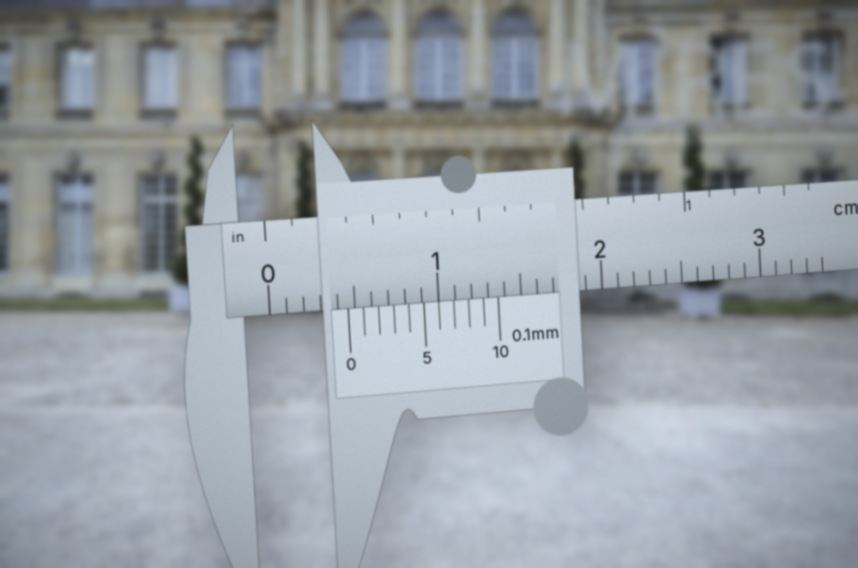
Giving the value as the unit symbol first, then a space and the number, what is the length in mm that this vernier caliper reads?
mm 4.6
